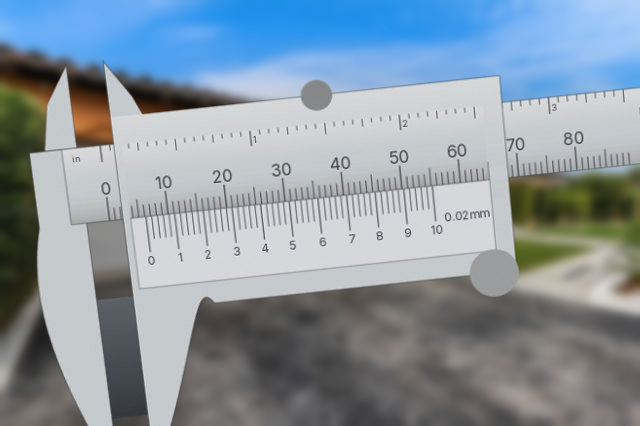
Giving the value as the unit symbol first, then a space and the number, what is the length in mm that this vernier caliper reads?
mm 6.2
